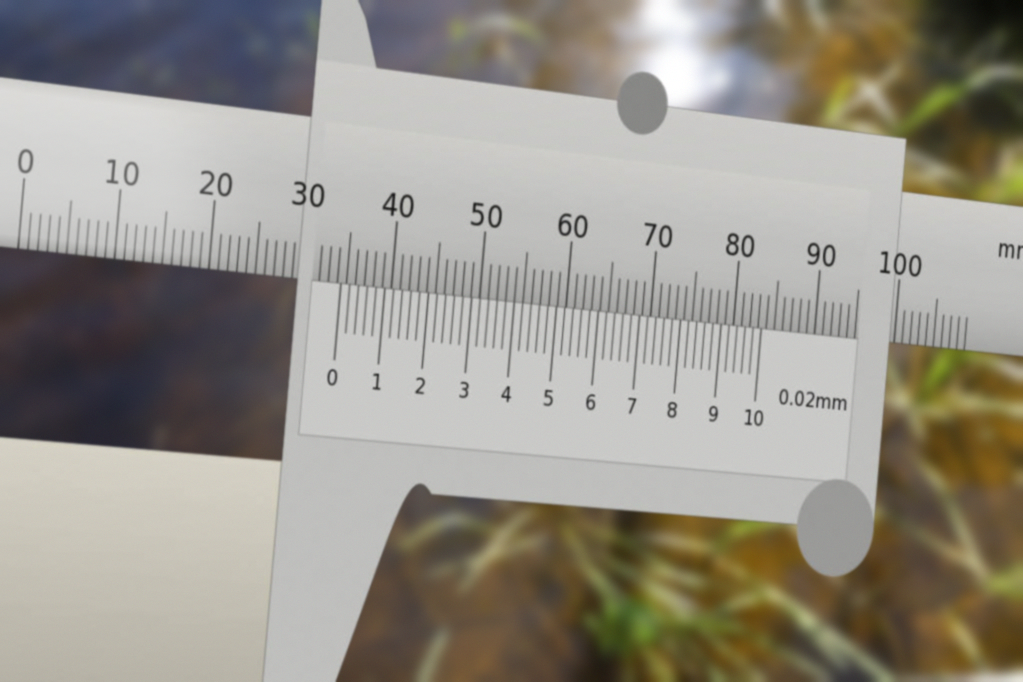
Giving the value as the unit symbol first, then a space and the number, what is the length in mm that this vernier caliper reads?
mm 34.4
